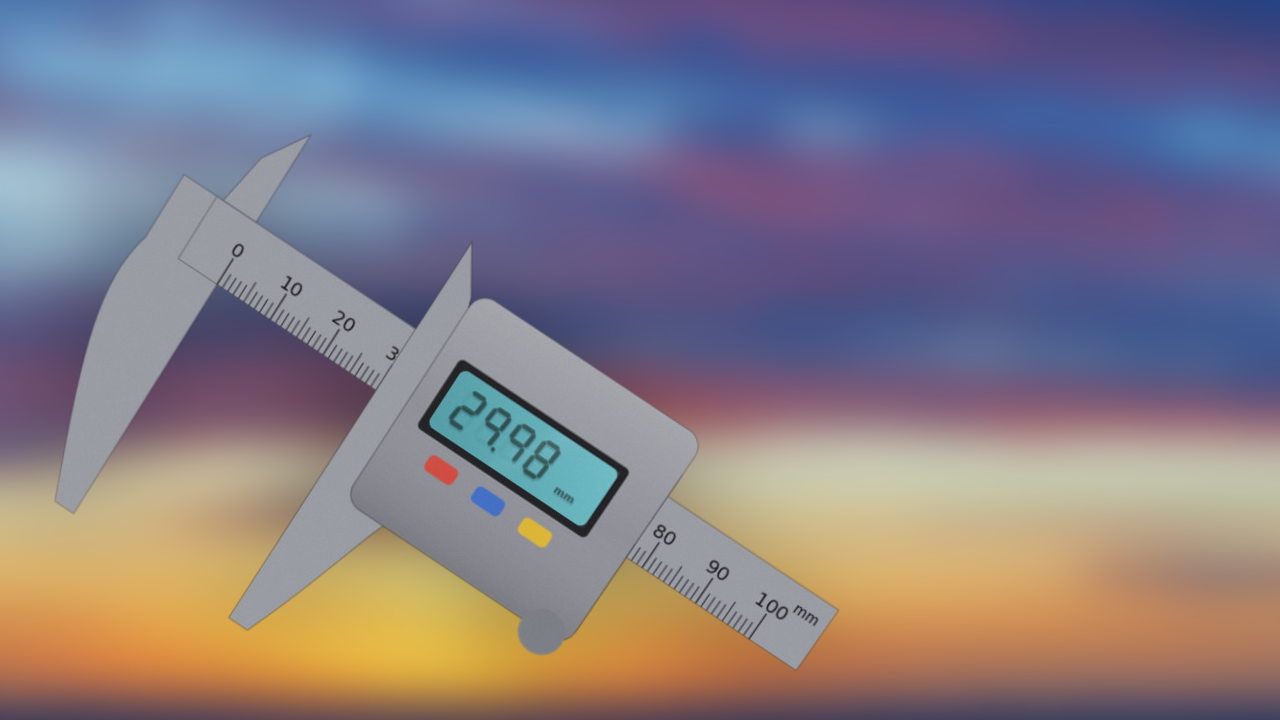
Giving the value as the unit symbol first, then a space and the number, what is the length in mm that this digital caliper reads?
mm 29.98
